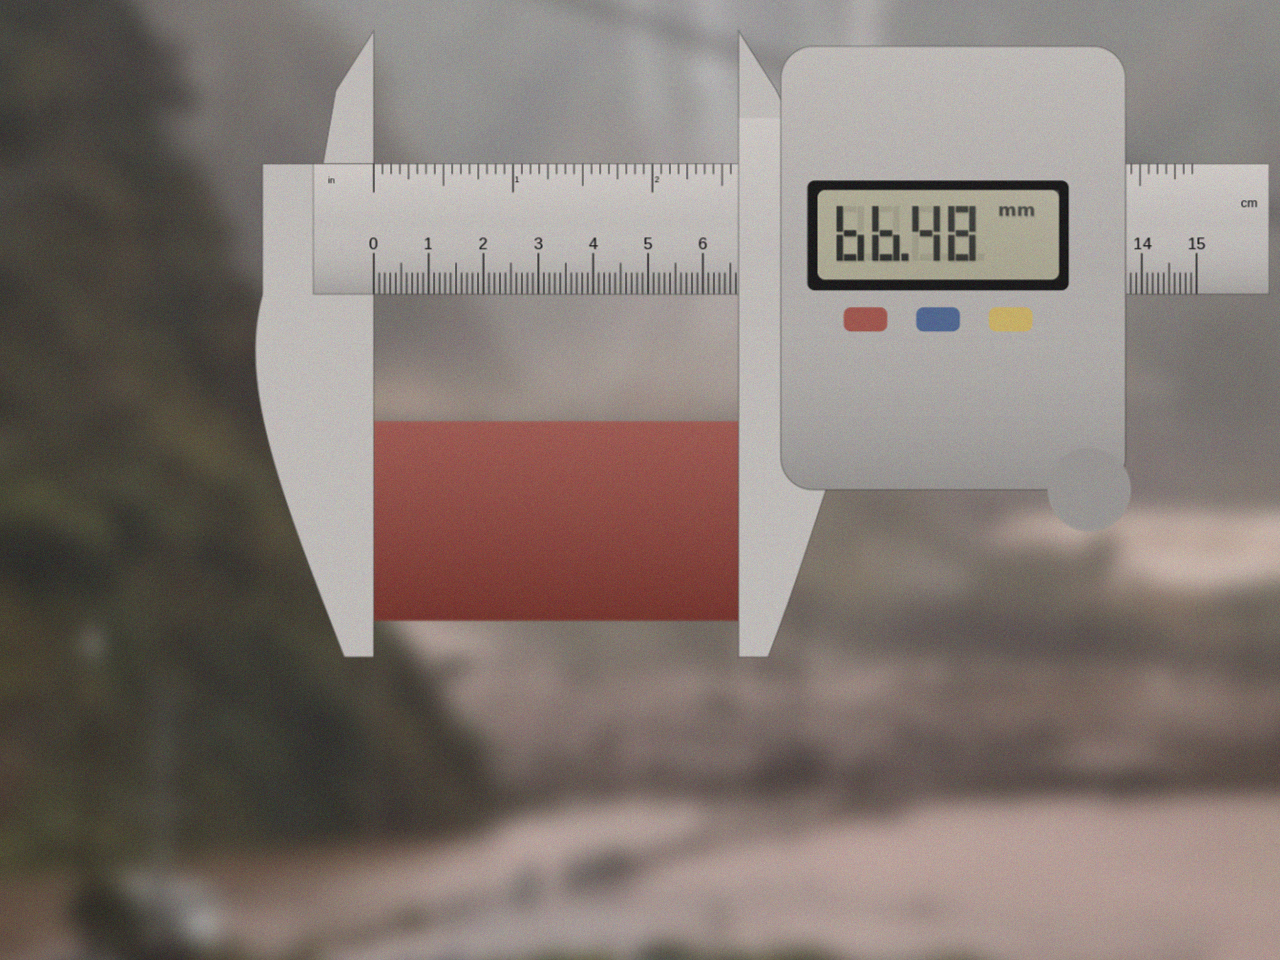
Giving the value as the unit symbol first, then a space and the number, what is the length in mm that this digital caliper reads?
mm 66.48
